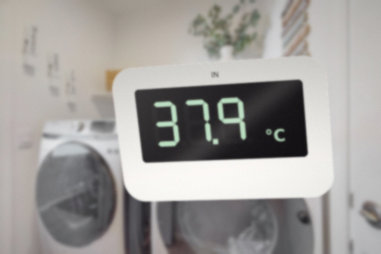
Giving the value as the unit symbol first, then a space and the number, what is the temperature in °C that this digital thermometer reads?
°C 37.9
